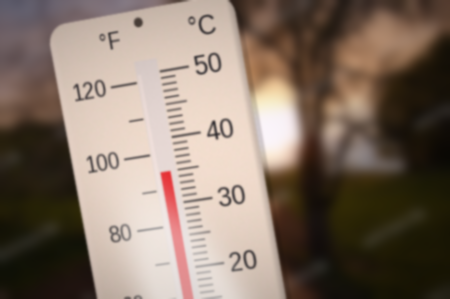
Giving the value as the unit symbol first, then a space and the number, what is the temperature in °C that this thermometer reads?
°C 35
